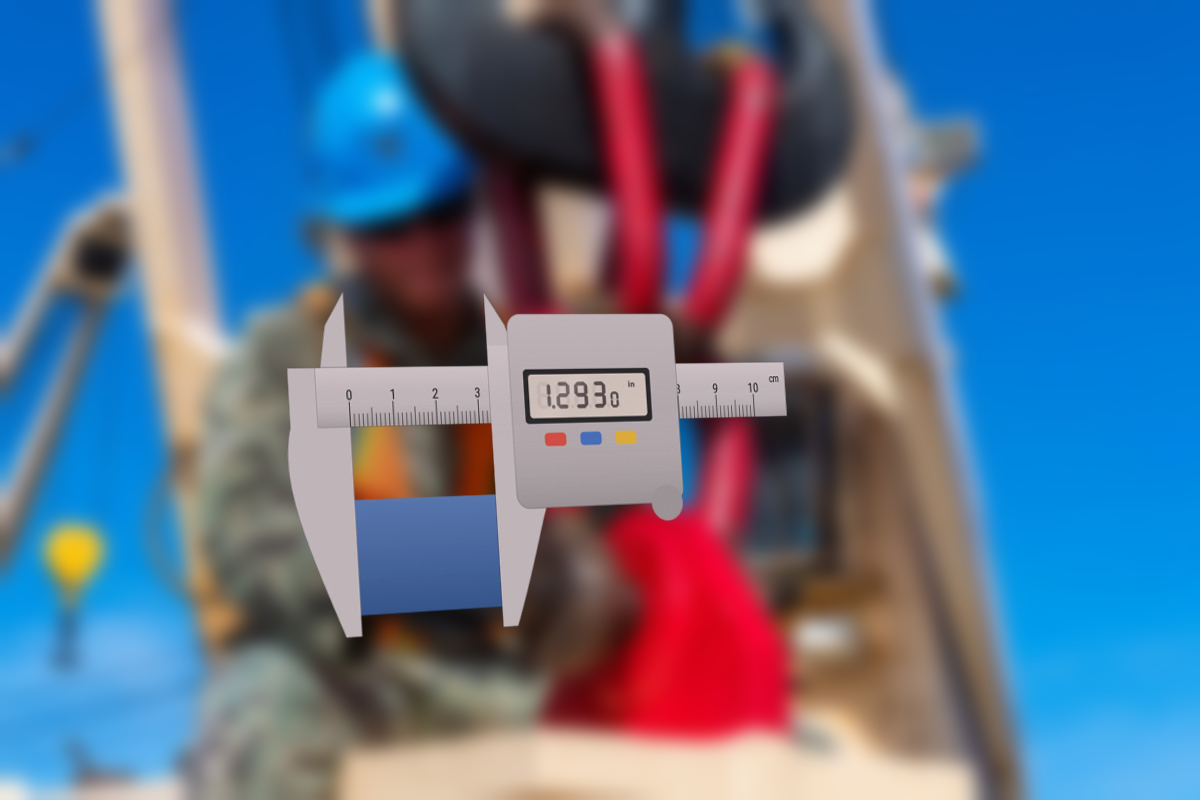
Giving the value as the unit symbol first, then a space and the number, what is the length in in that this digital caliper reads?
in 1.2930
